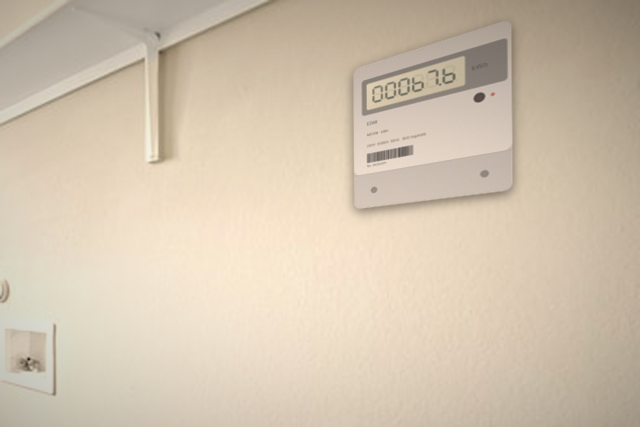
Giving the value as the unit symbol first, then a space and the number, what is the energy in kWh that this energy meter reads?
kWh 67.6
